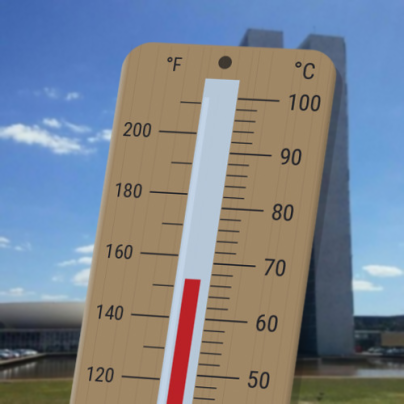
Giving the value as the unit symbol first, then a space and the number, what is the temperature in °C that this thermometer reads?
°C 67
